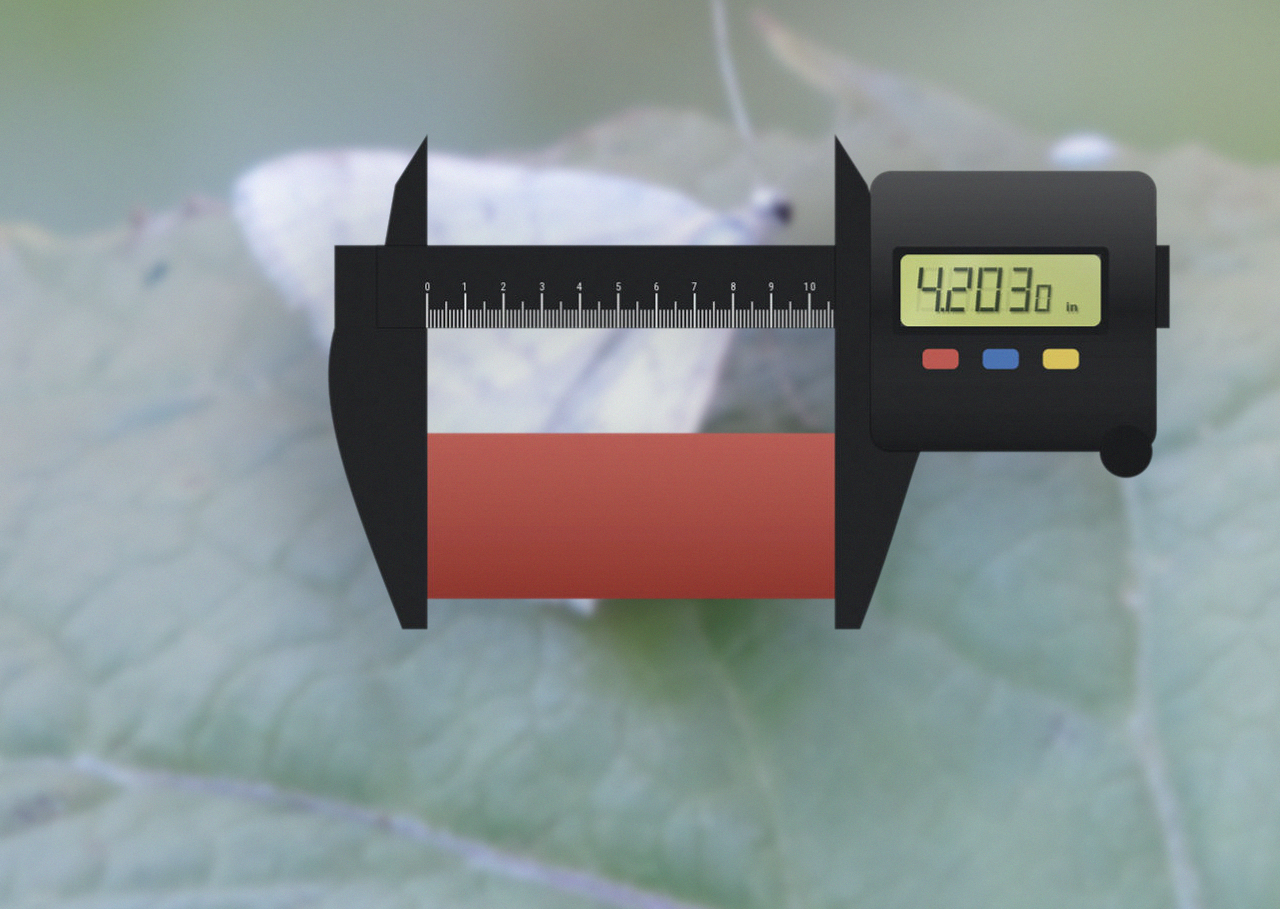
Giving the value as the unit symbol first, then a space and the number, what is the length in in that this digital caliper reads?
in 4.2030
